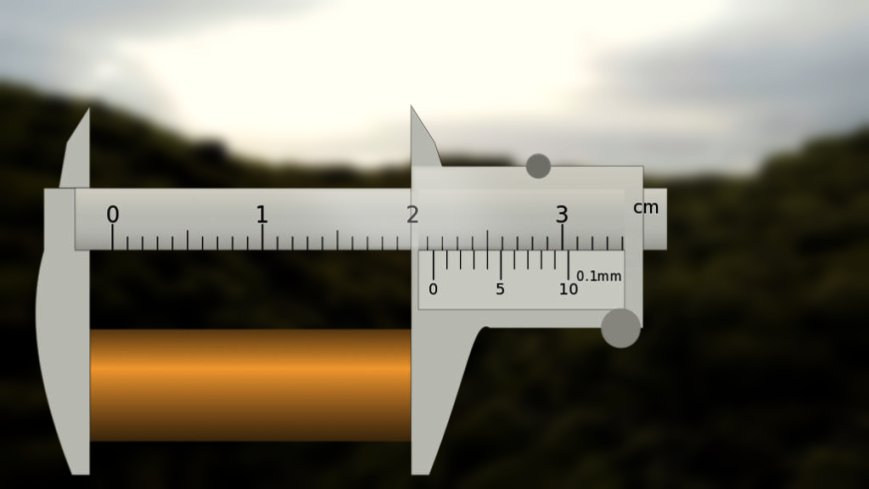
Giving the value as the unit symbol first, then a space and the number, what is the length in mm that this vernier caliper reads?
mm 21.4
